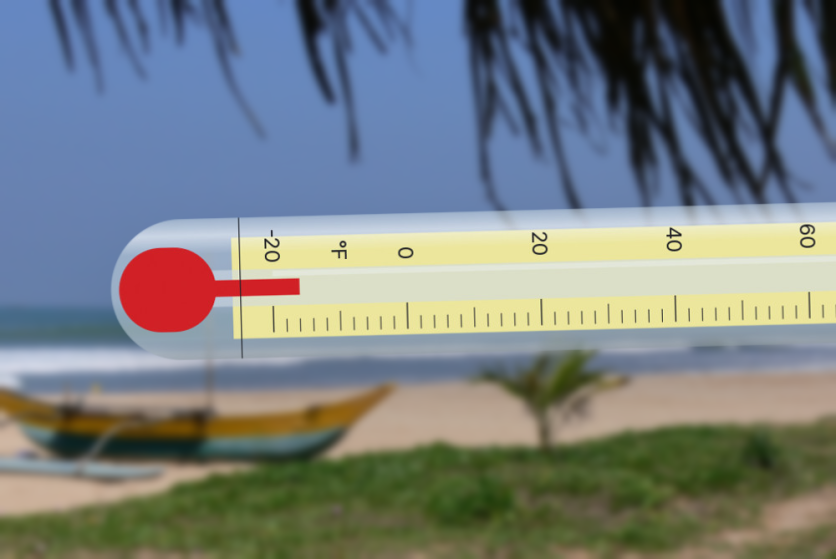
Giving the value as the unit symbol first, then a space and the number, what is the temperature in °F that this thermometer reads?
°F -16
